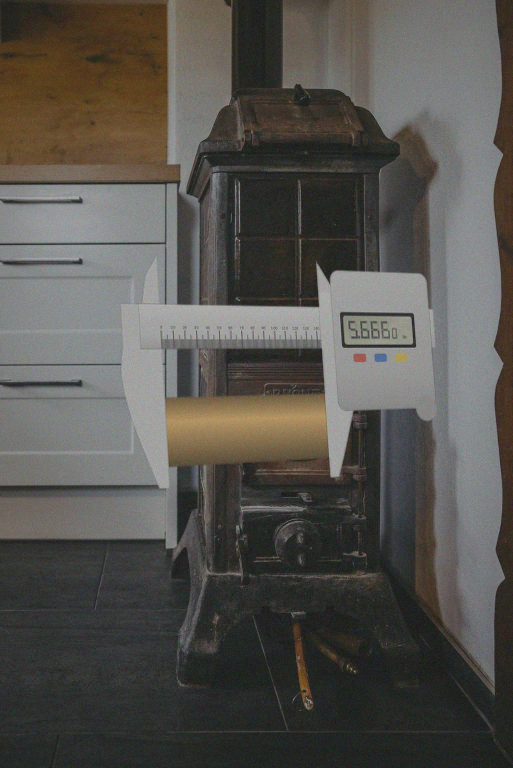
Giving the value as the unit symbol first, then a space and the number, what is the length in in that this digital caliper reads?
in 5.6660
